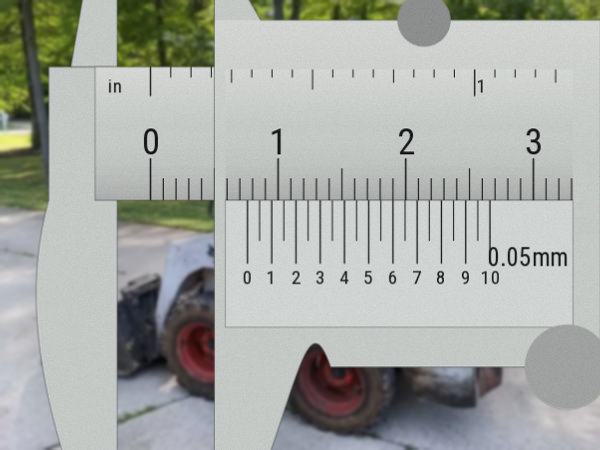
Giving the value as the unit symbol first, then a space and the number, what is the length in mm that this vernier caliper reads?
mm 7.6
